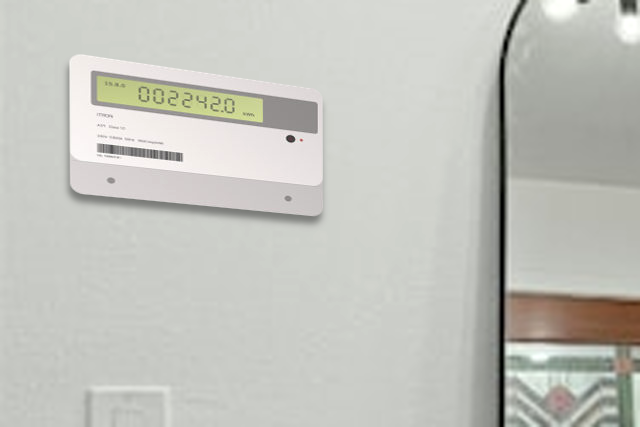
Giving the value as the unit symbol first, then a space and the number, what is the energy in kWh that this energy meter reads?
kWh 2242.0
